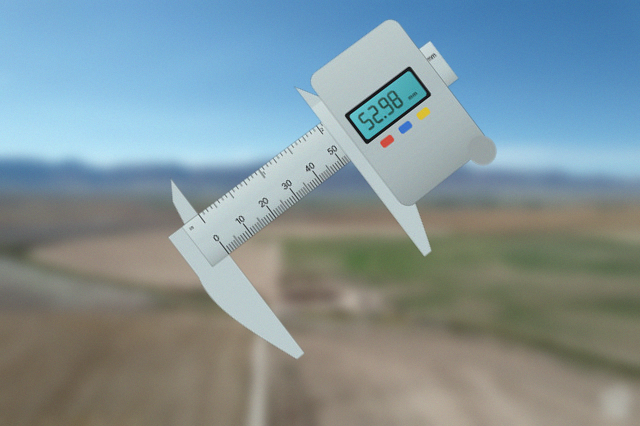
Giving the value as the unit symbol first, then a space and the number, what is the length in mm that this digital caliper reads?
mm 52.98
